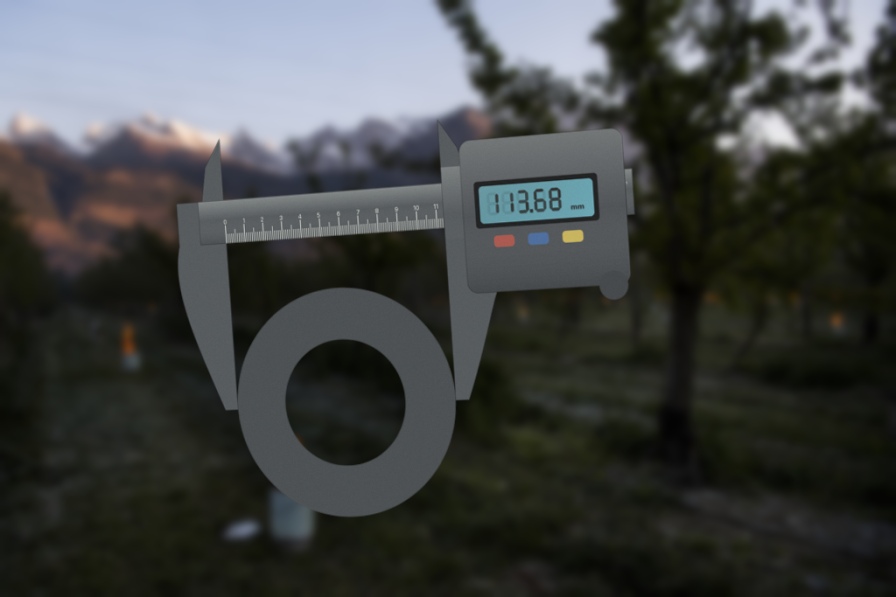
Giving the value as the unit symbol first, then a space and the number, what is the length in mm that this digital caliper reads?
mm 113.68
